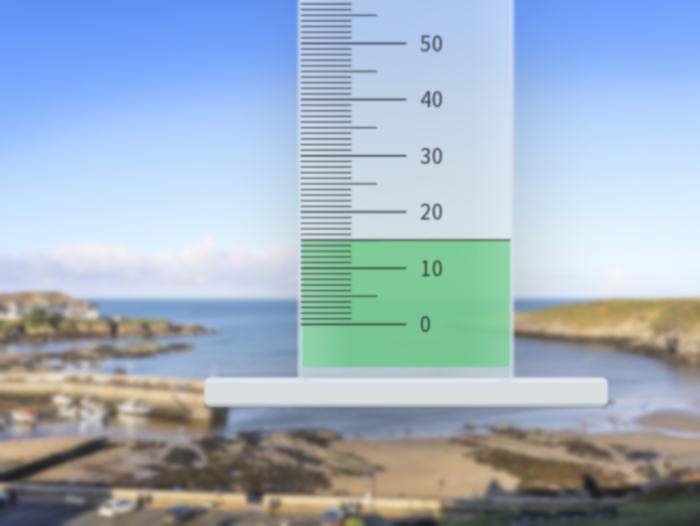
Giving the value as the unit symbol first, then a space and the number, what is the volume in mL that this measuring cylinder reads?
mL 15
